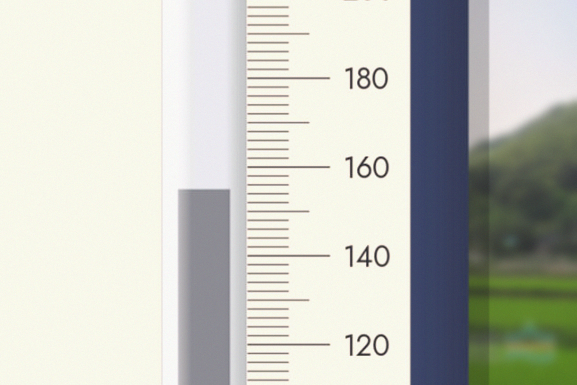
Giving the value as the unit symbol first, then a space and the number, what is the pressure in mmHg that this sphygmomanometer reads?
mmHg 155
